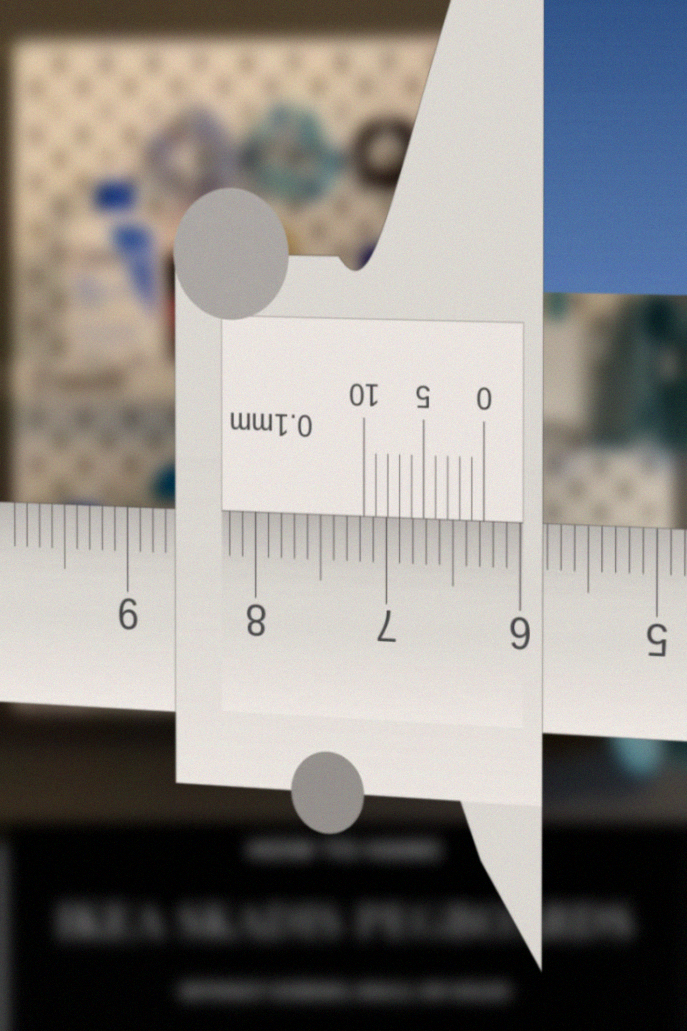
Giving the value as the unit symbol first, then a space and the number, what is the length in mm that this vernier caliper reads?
mm 62.7
